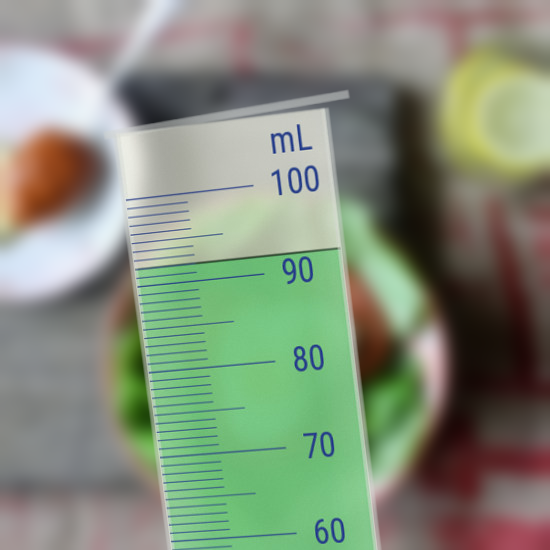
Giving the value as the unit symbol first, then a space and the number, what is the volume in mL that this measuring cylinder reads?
mL 92
